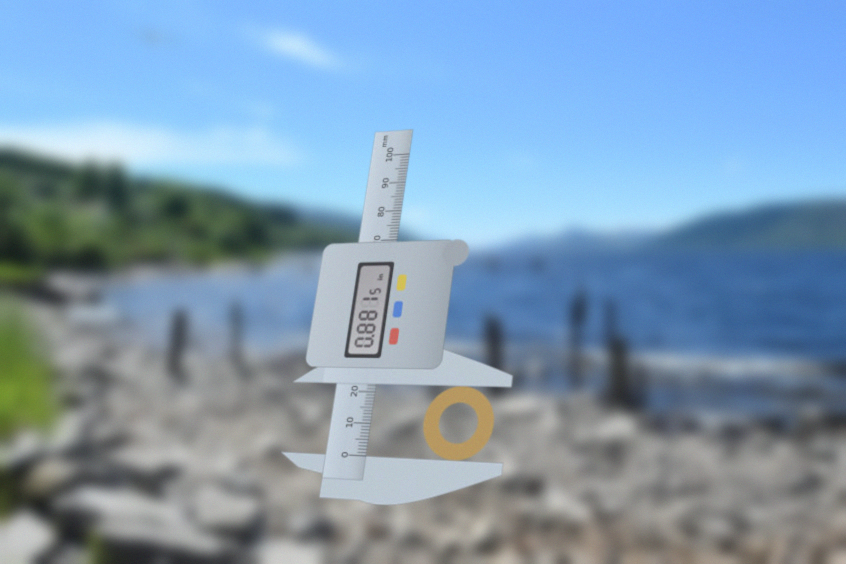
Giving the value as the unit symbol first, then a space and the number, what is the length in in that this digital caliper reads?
in 0.8815
